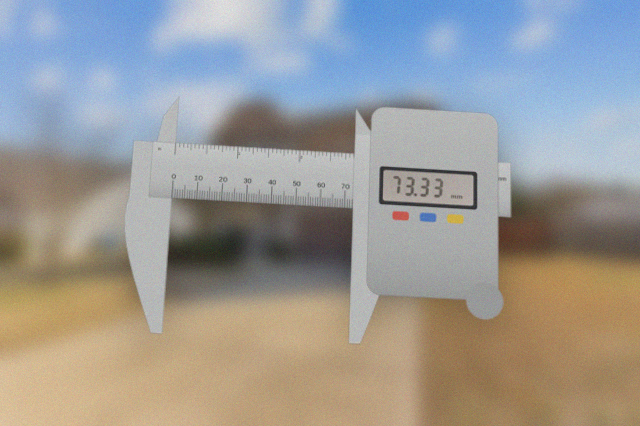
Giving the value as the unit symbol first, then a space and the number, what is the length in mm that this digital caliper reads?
mm 73.33
